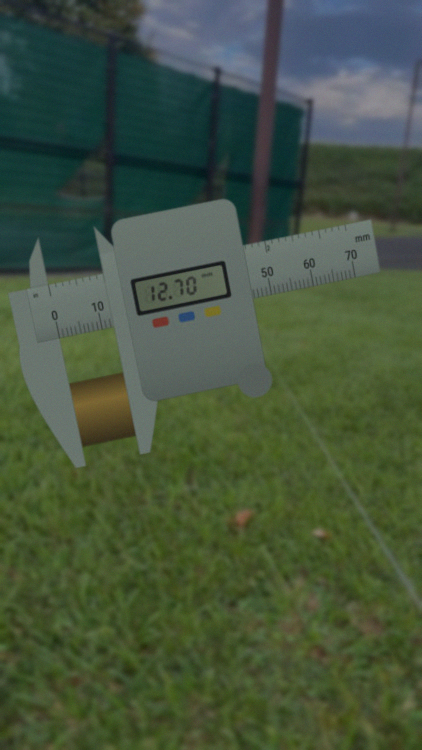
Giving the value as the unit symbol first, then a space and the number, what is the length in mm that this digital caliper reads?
mm 12.70
